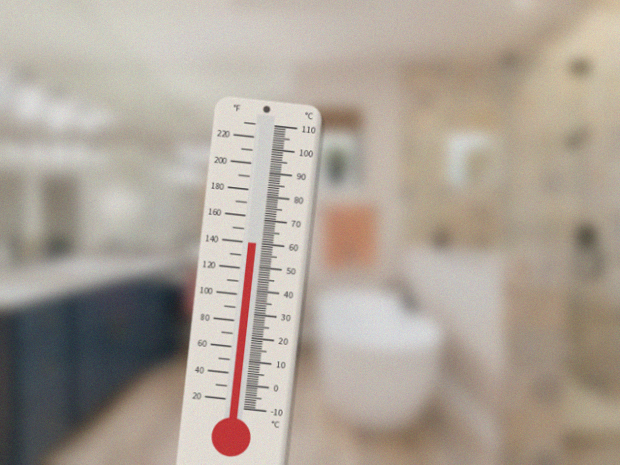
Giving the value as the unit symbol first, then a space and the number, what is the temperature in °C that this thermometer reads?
°C 60
